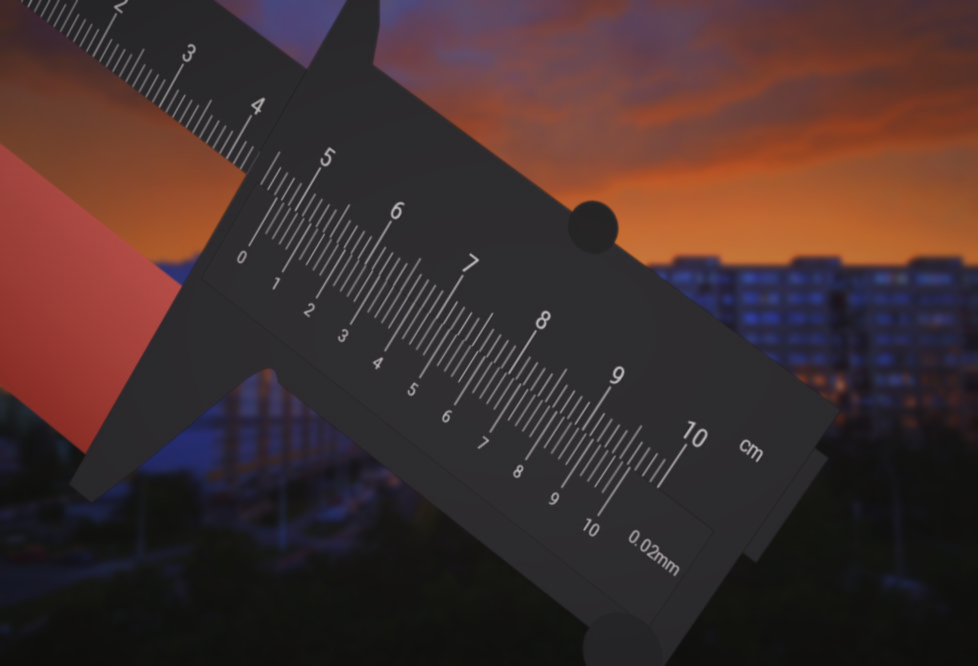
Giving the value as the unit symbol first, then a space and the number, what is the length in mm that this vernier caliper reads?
mm 47.4
